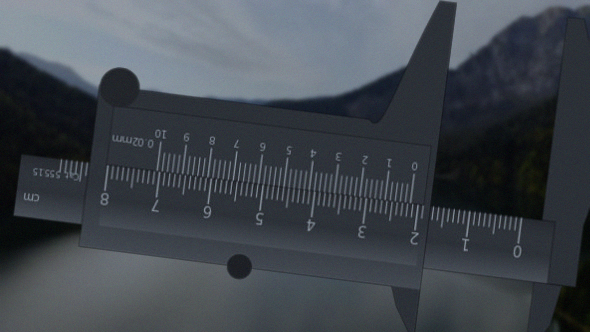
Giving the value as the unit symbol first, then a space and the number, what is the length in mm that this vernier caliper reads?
mm 21.5
